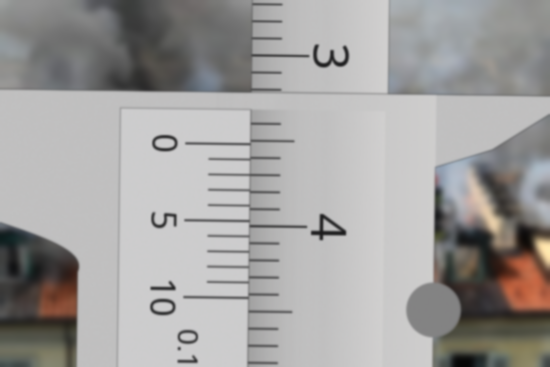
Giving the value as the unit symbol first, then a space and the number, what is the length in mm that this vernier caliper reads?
mm 35.2
